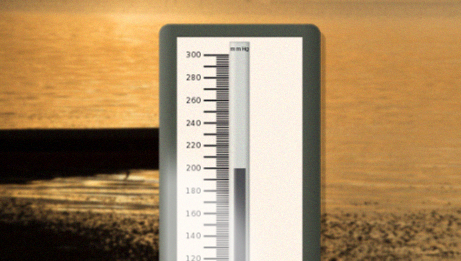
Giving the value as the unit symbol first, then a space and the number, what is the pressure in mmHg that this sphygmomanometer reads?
mmHg 200
